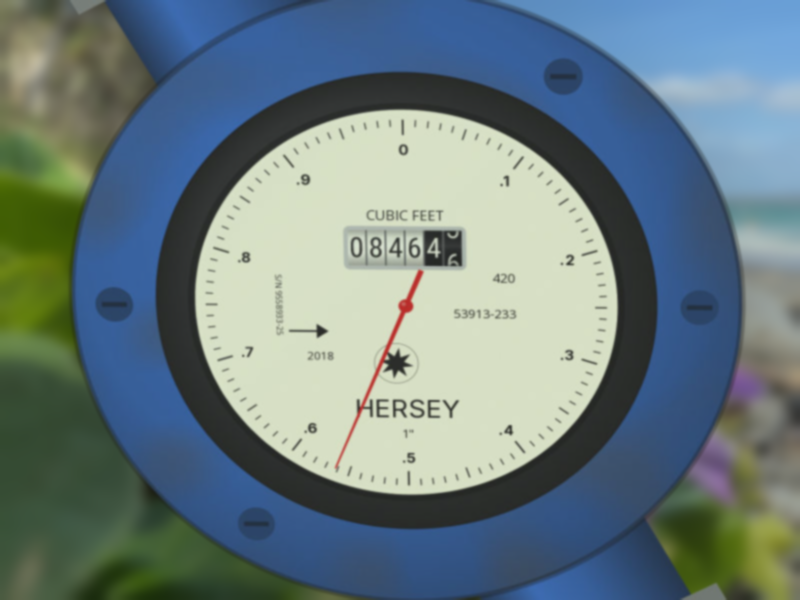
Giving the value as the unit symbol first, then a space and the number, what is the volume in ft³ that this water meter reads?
ft³ 84645.56
